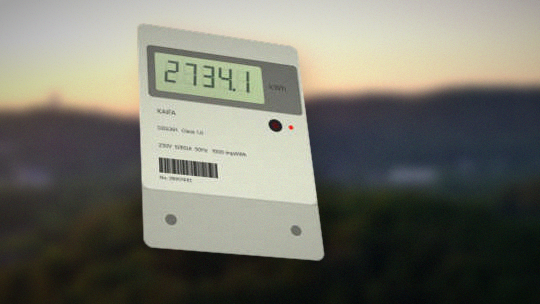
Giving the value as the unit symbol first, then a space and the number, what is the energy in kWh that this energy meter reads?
kWh 2734.1
